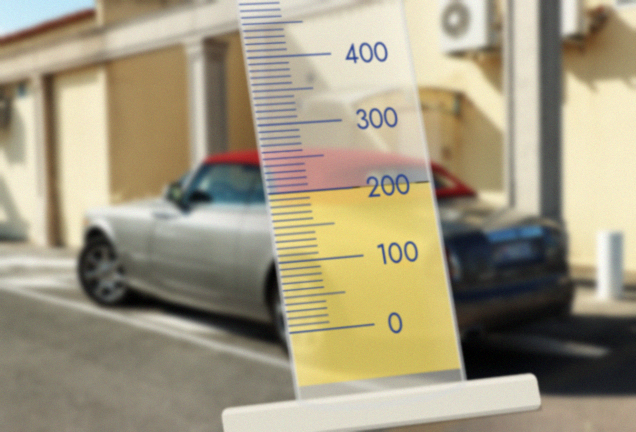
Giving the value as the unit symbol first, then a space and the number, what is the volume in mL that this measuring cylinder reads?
mL 200
